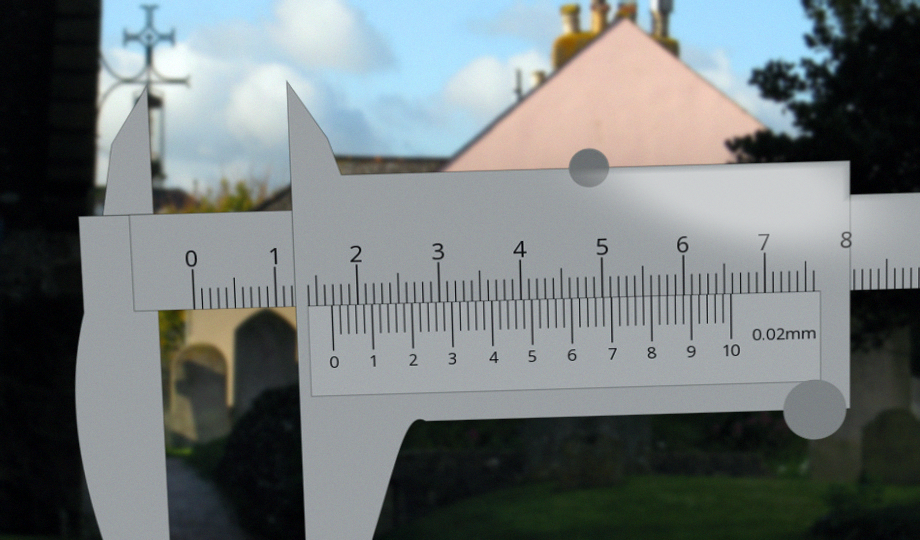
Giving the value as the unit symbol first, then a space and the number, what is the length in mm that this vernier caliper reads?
mm 16.8
